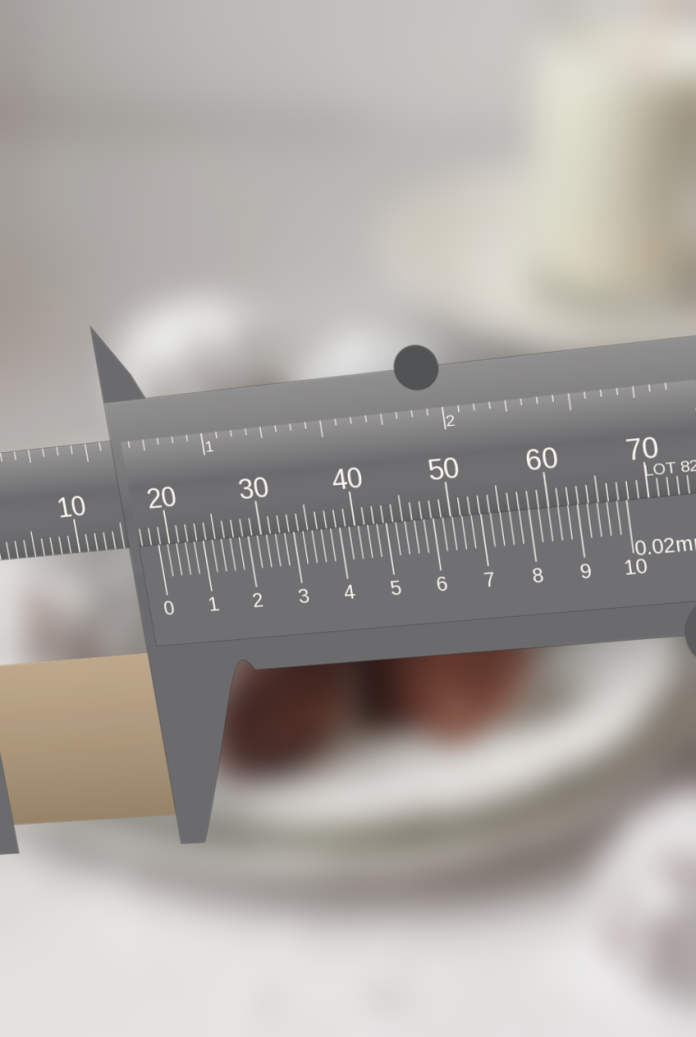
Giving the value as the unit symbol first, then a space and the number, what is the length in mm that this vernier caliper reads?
mm 18.8
